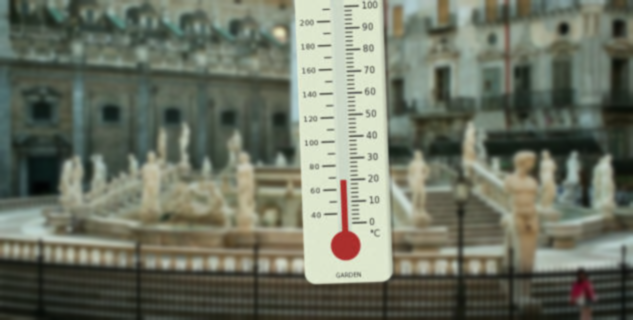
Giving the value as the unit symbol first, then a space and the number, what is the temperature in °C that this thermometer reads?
°C 20
